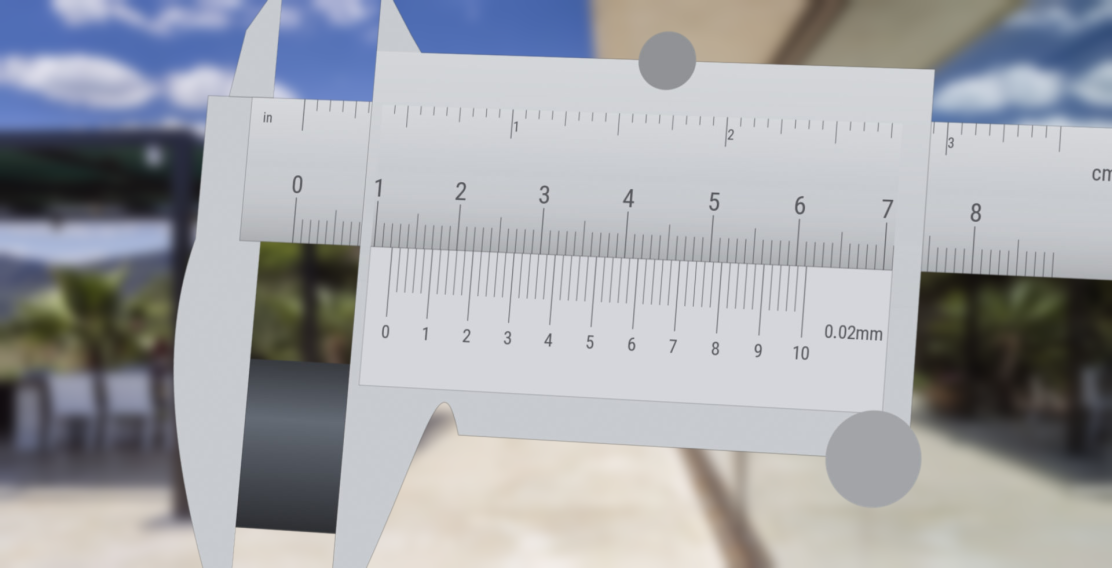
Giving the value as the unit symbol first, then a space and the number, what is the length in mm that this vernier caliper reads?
mm 12.2
